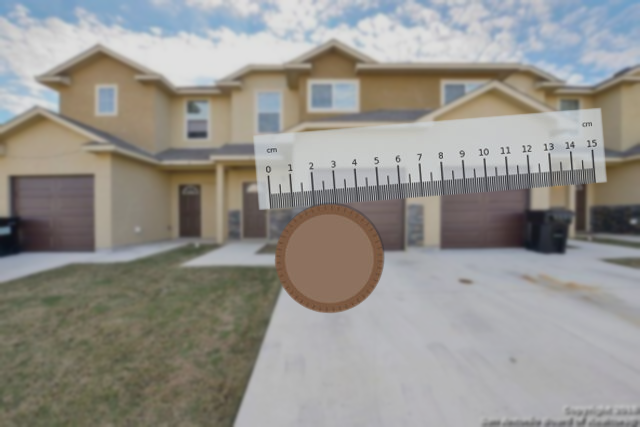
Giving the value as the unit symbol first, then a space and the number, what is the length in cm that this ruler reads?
cm 5
